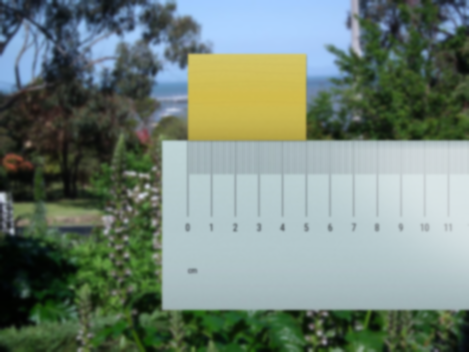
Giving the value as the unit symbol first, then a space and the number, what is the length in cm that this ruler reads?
cm 5
